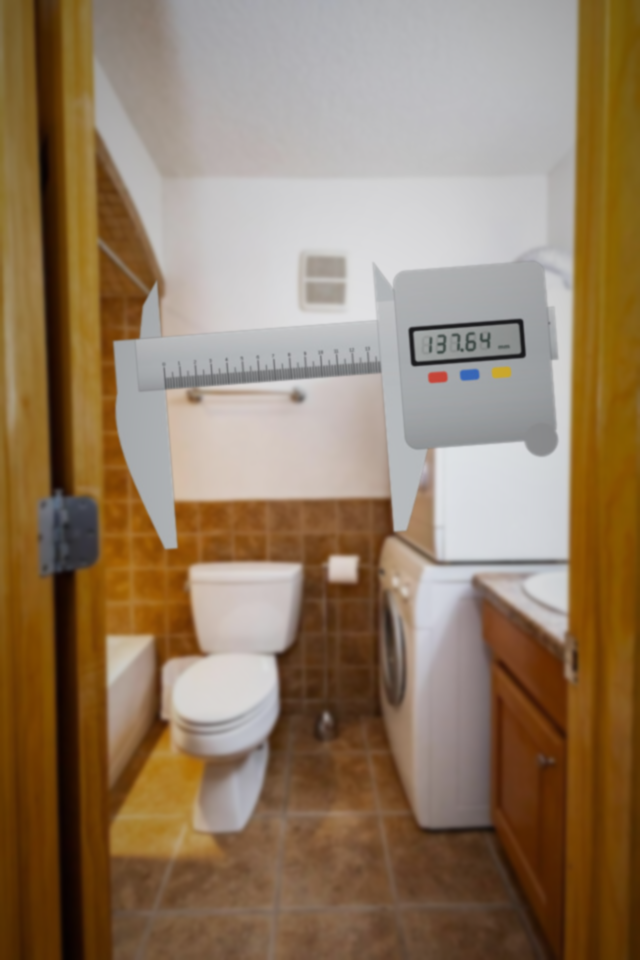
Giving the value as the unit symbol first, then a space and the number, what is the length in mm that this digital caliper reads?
mm 137.64
